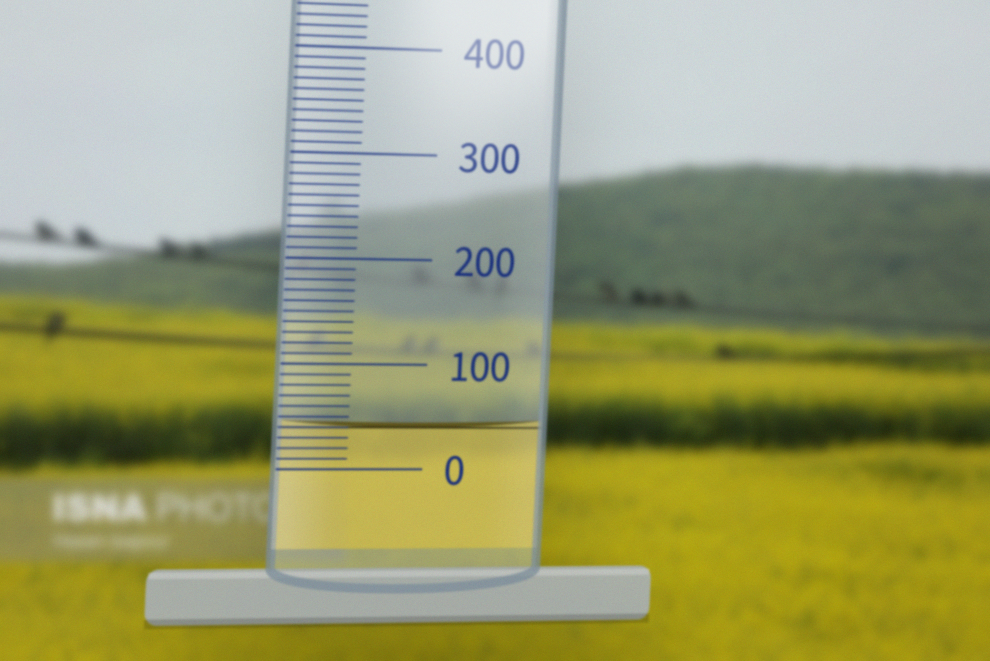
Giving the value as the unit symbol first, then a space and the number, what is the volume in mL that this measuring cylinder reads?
mL 40
